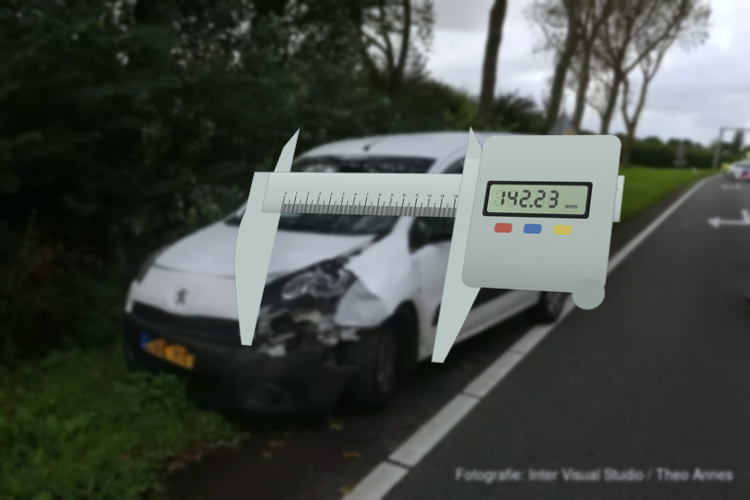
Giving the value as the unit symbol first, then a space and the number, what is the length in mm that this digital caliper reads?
mm 142.23
